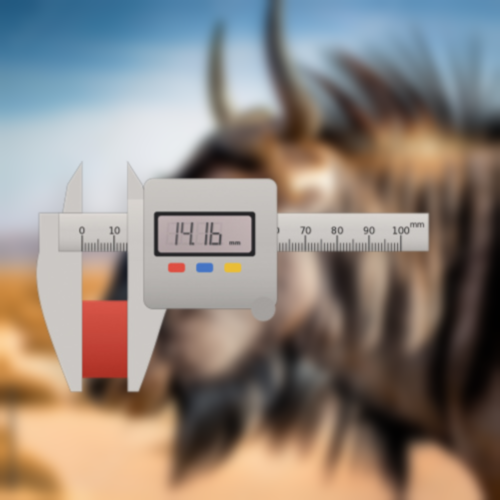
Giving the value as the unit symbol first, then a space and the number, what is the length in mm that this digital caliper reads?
mm 14.16
